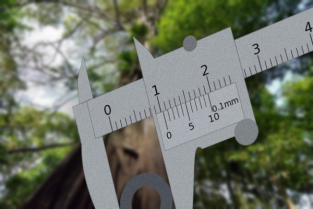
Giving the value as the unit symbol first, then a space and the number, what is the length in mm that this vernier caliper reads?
mm 10.4
